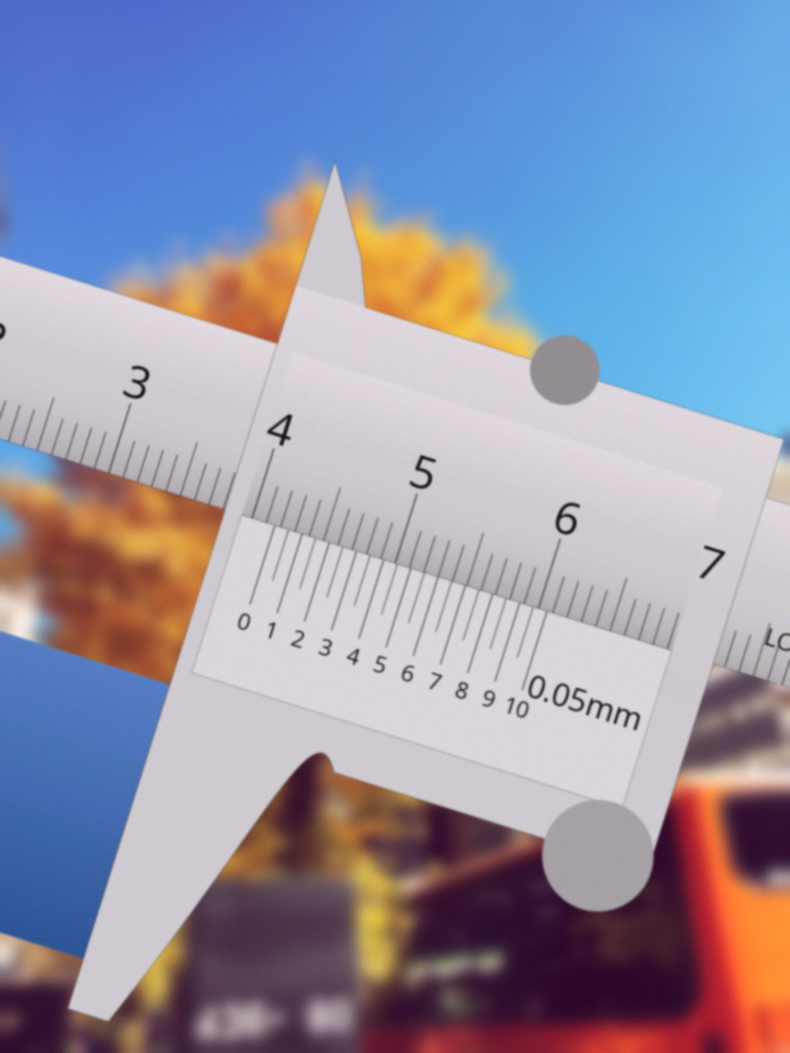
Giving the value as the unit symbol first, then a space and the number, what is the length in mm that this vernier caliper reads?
mm 41.6
